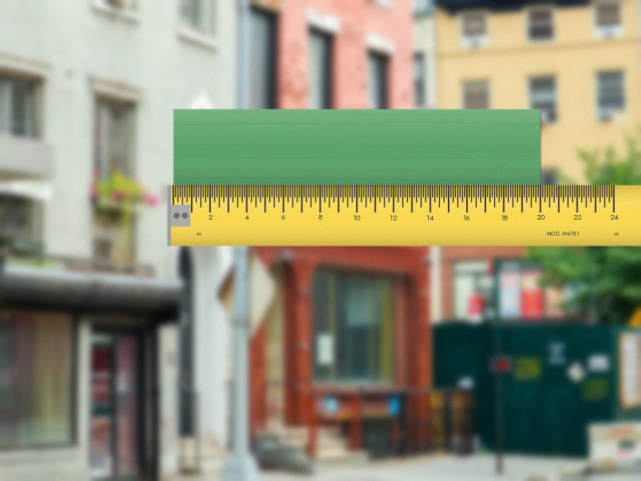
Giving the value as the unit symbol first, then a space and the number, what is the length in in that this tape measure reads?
in 20
